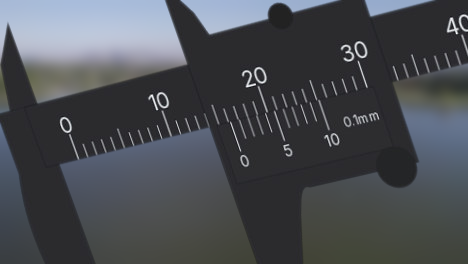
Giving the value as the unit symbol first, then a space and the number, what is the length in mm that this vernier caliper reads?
mm 16.2
